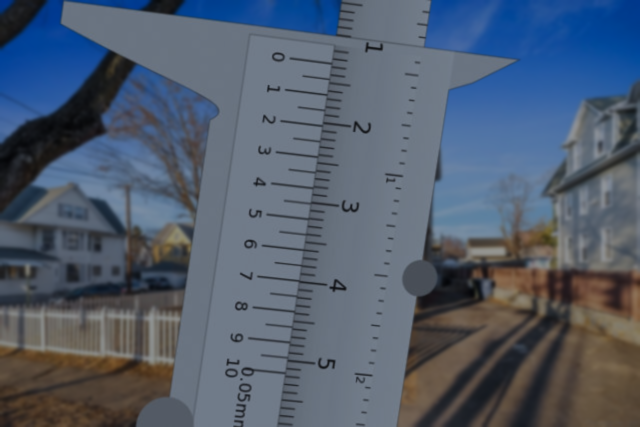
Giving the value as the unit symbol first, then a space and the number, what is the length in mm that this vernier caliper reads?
mm 12.6
